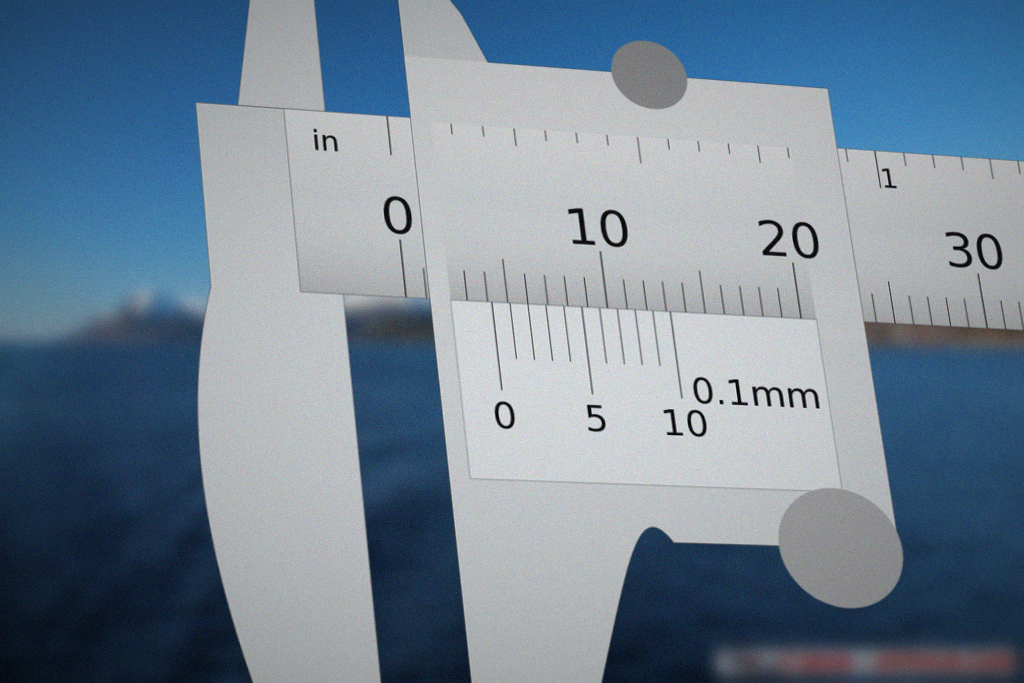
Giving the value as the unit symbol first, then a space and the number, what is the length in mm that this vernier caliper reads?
mm 4.2
